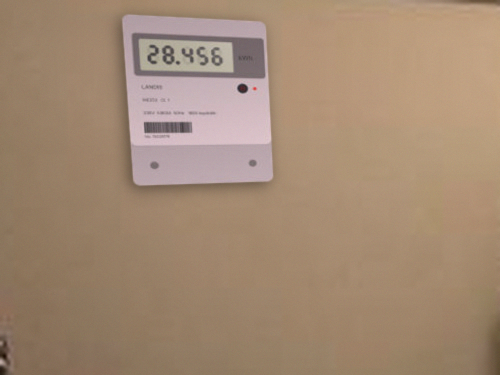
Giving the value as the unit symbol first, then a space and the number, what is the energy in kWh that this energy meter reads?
kWh 28.456
